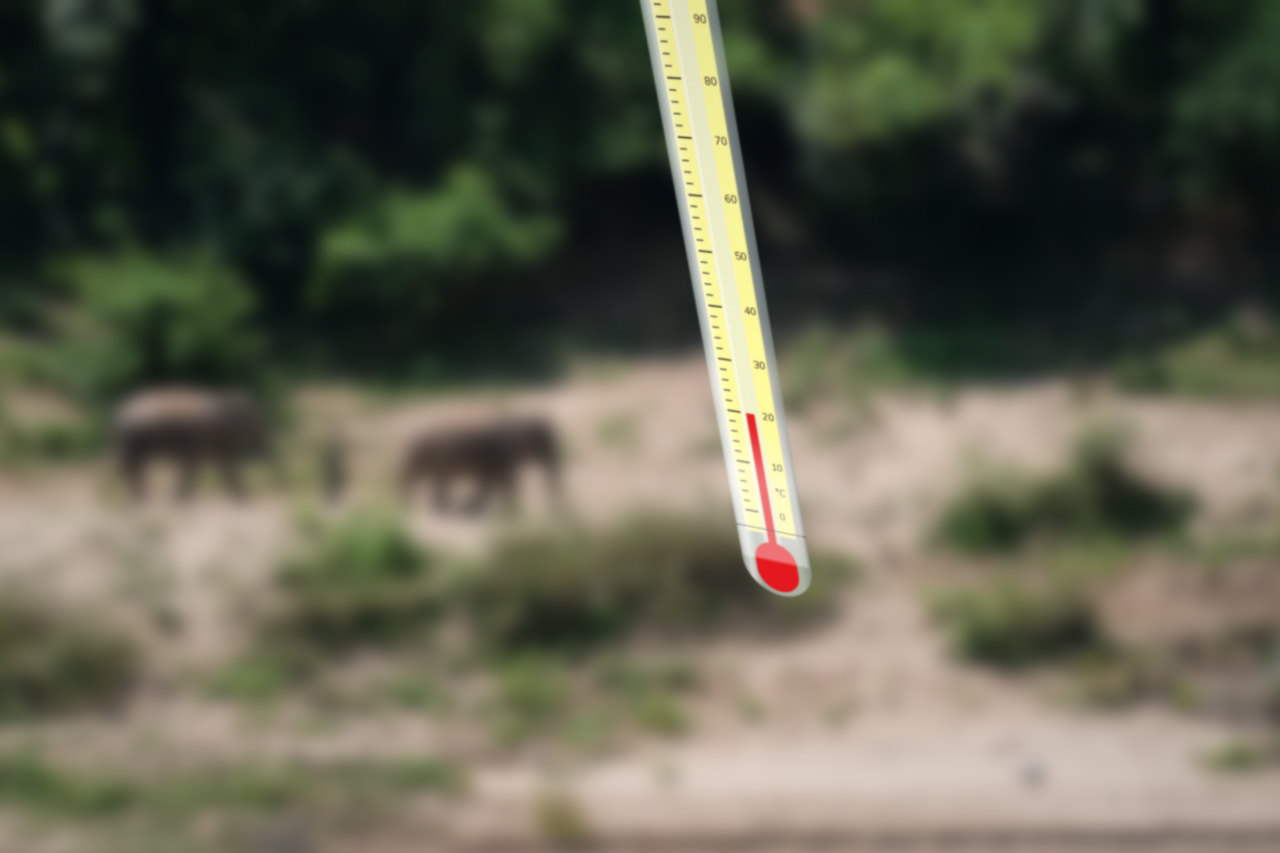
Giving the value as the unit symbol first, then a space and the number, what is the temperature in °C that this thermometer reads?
°C 20
